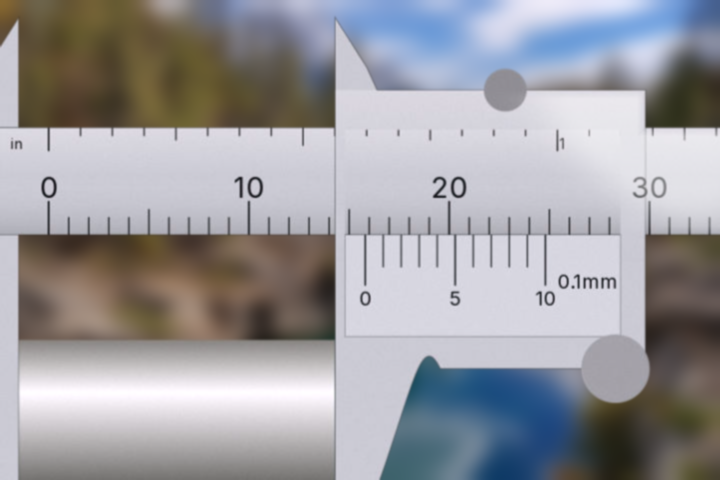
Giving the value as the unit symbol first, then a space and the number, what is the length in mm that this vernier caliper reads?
mm 15.8
